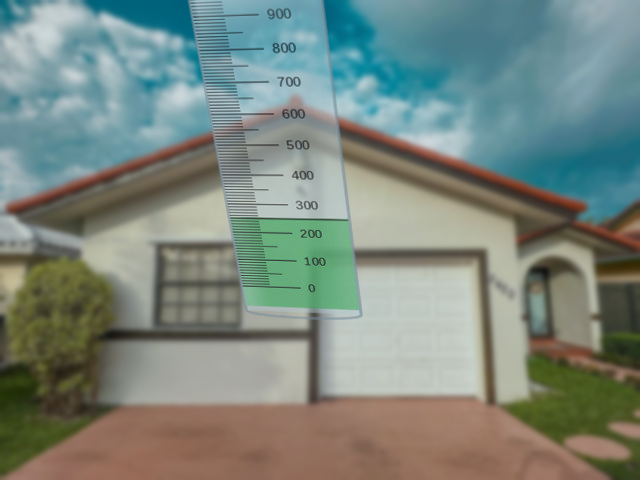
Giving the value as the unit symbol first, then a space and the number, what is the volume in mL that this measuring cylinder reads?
mL 250
